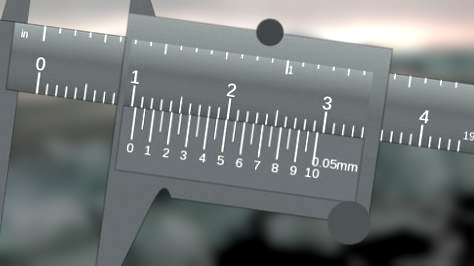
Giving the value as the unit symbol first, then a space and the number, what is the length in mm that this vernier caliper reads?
mm 10.4
